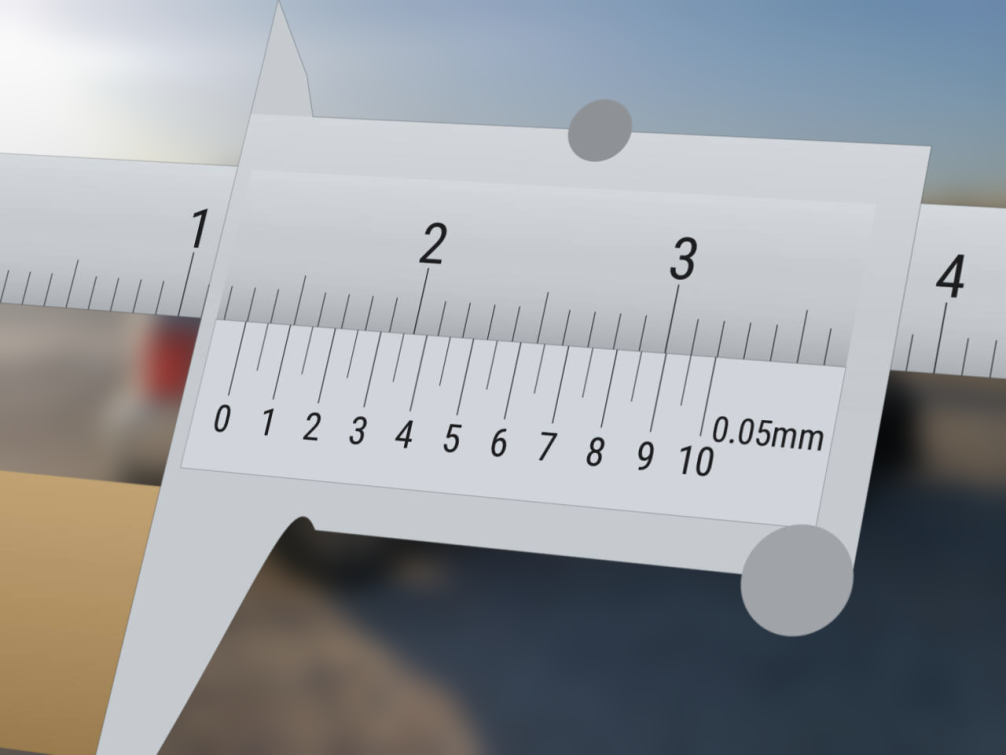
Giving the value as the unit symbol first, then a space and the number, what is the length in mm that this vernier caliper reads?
mm 12.95
